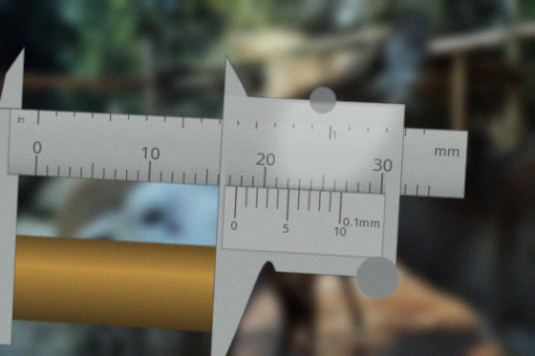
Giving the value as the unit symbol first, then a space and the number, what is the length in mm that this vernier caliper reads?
mm 17.6
